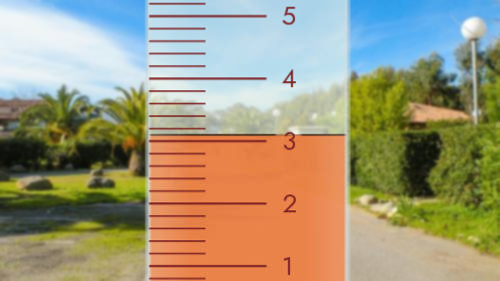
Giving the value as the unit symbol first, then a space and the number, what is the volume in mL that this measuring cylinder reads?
mL 3.1
